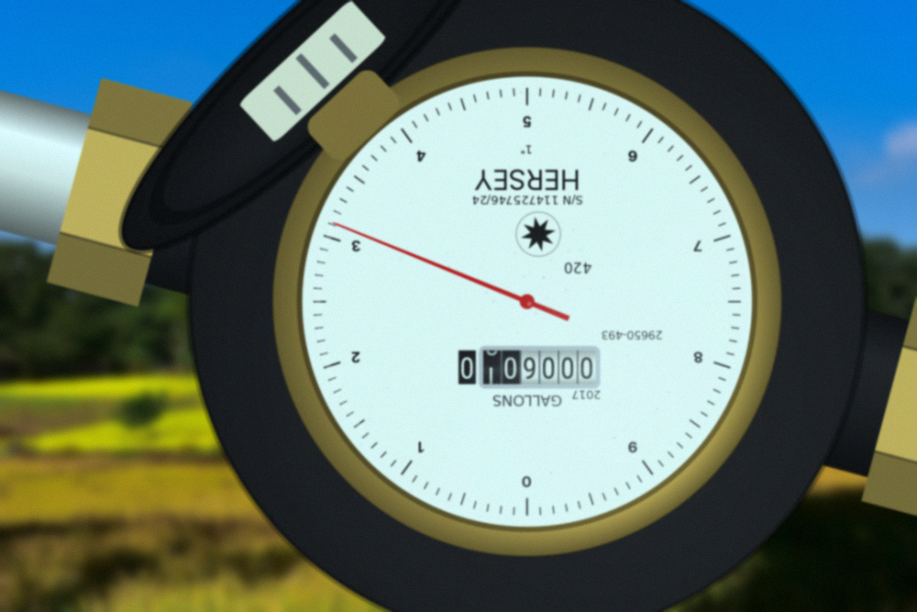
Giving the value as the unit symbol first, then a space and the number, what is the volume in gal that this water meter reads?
gal 6013.1
